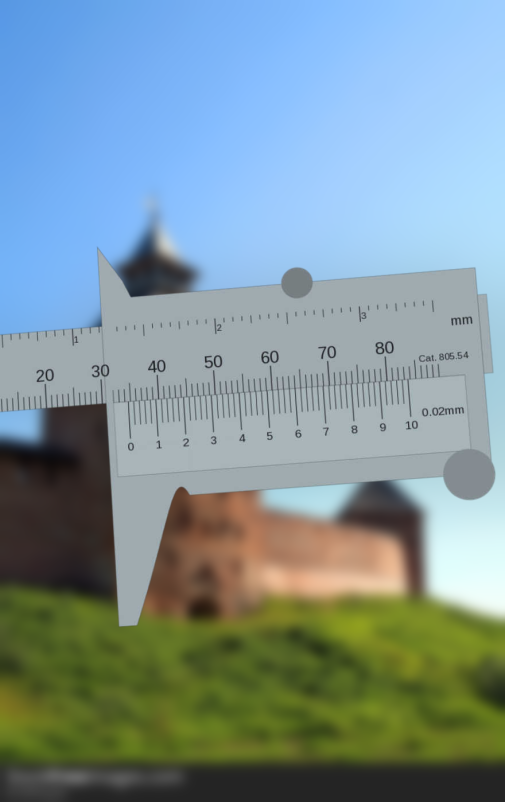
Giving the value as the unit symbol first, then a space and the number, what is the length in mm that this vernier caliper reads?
mm 34.6
